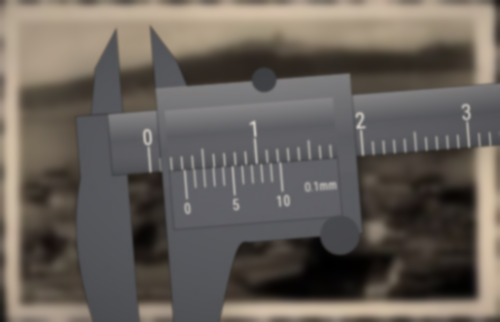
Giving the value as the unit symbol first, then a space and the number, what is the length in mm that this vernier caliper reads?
mm 3.2
